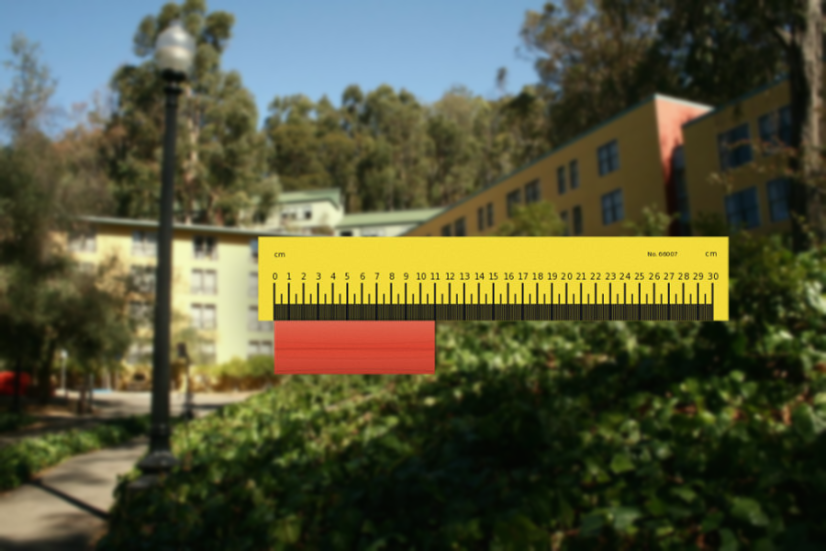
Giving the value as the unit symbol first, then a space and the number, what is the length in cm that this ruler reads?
cm 11
